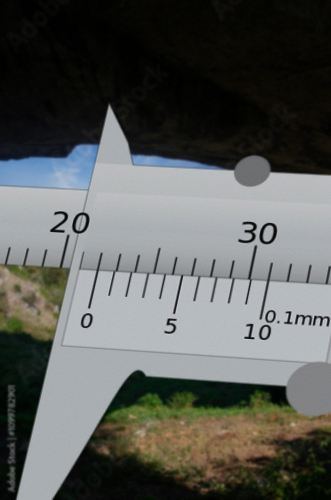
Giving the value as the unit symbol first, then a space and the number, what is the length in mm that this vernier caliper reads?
mm 22.0
